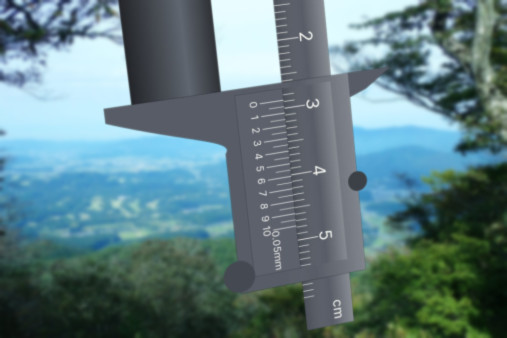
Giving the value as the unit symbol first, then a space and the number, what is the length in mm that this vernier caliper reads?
mm 28.8
